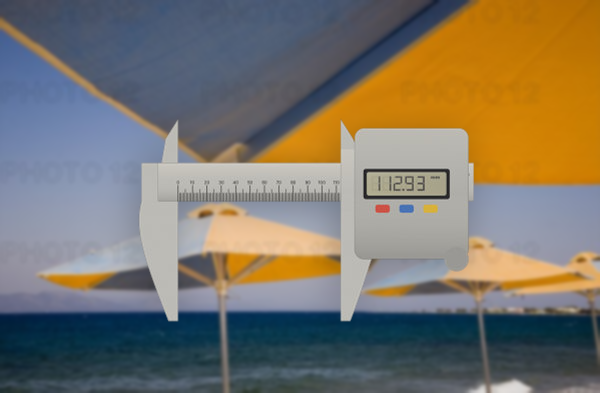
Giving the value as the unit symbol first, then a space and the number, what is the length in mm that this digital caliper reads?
mm 112.93
